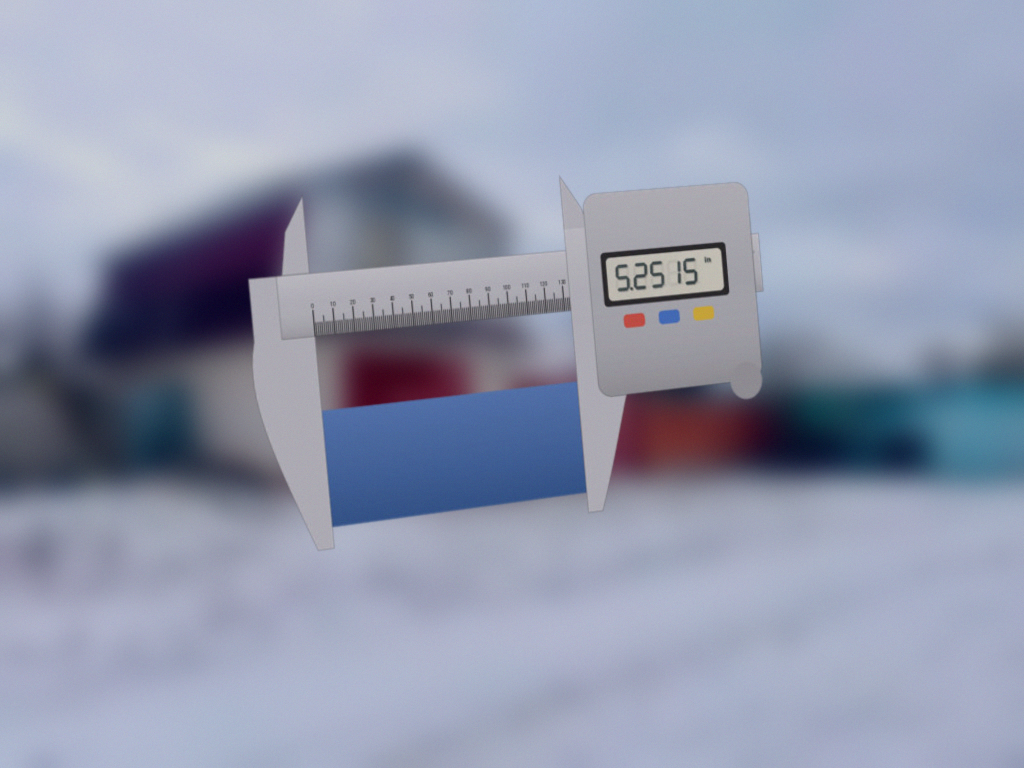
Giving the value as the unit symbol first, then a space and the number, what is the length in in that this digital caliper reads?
in 5.2515
